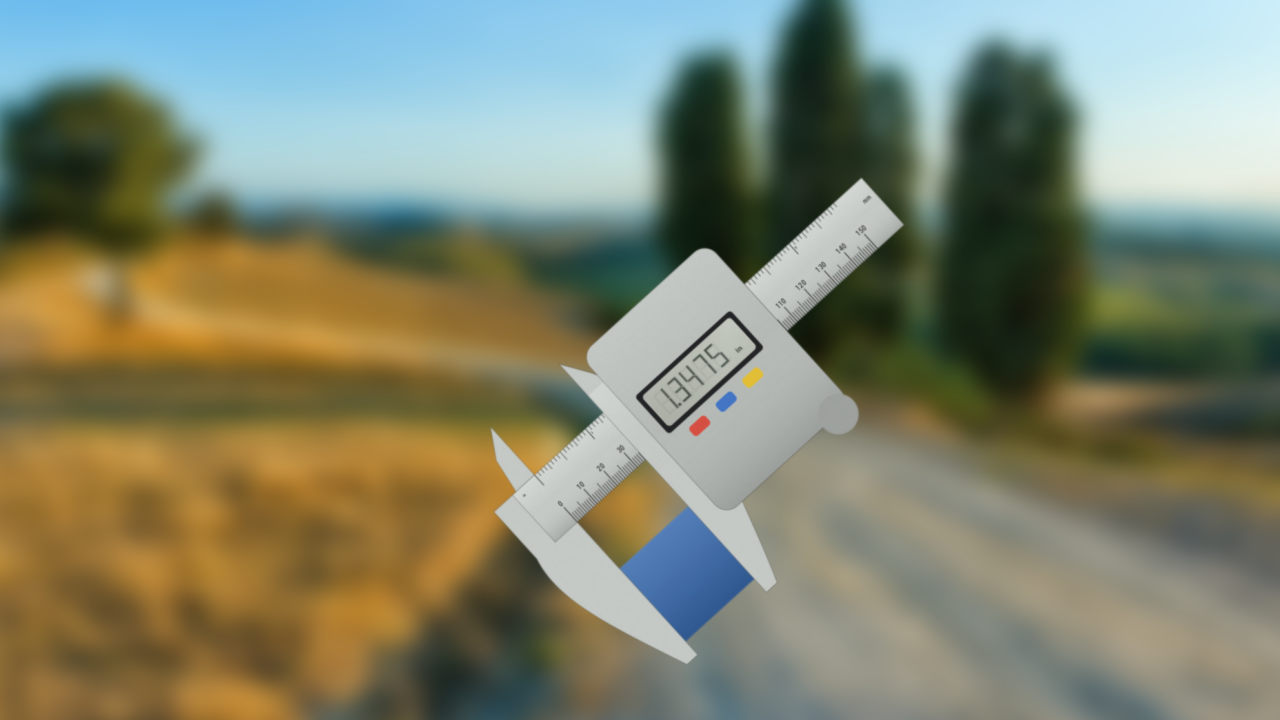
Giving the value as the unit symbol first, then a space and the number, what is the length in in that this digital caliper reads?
in 1.3475
